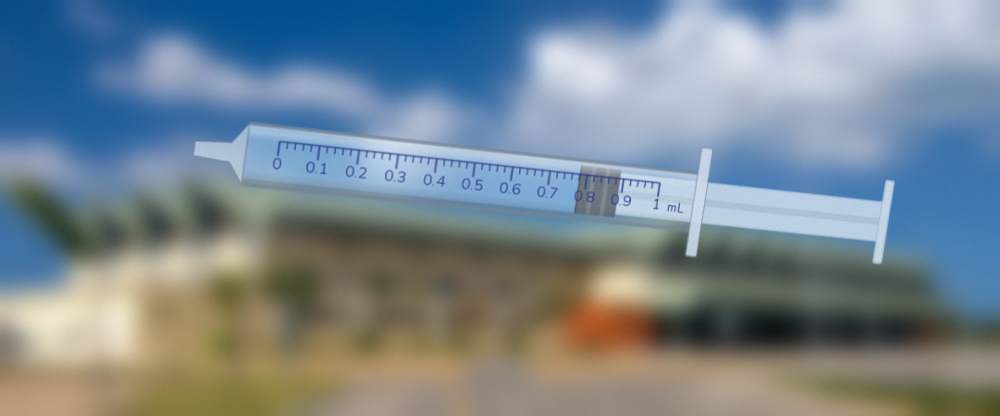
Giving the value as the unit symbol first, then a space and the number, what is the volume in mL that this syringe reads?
mL 0.78
